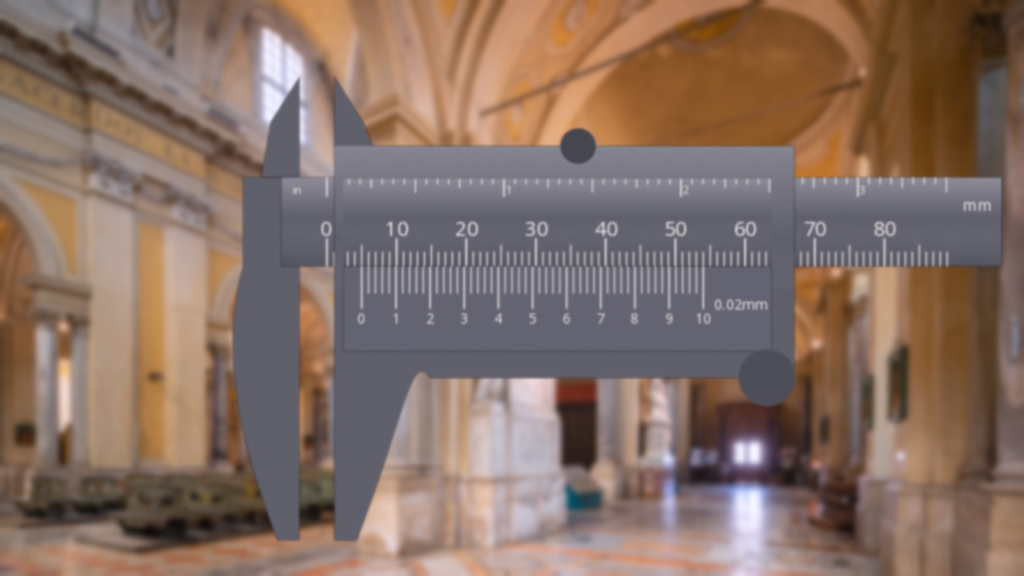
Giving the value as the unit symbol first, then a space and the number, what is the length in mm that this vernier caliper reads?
mm 5.0
